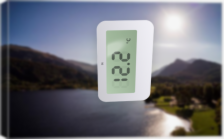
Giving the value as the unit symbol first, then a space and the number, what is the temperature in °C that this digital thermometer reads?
°C 12.2
